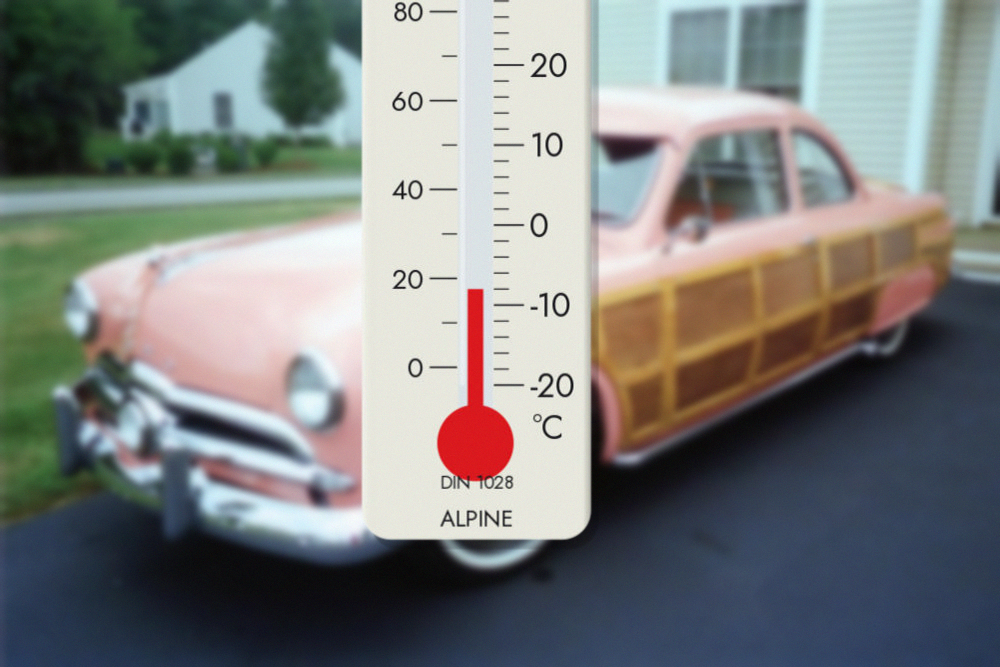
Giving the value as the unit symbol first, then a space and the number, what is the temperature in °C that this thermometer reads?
°C -8
